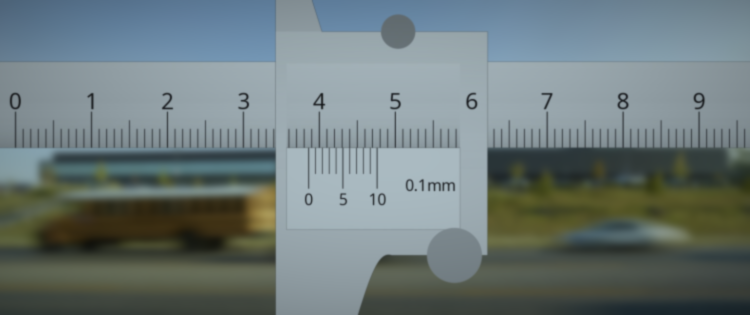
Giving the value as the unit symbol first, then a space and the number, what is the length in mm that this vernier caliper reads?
mm 38.6
